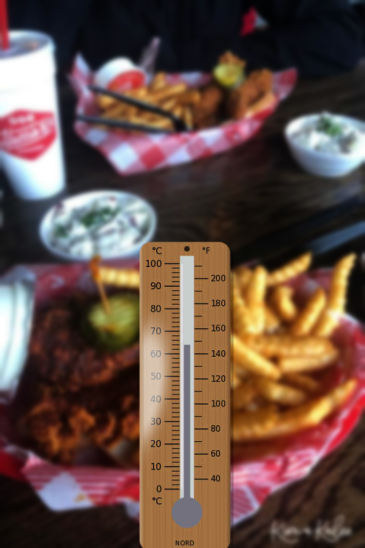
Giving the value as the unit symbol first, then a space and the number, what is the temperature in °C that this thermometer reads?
°C 64
